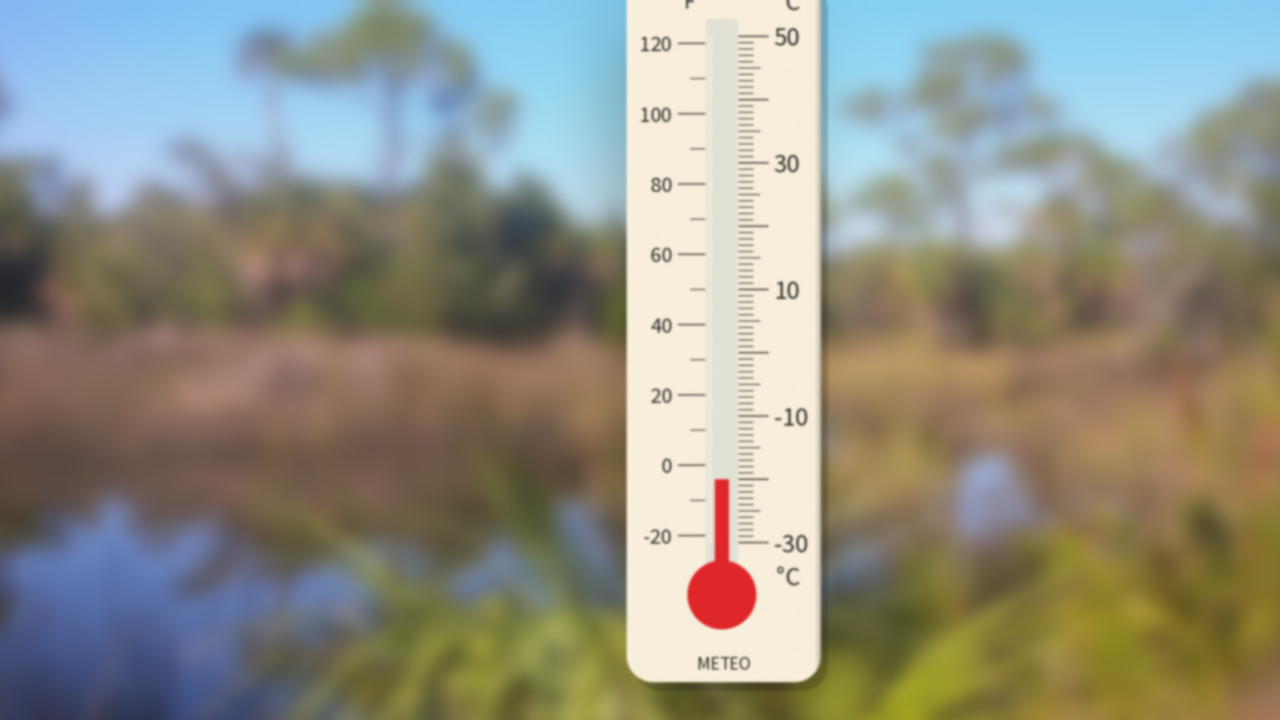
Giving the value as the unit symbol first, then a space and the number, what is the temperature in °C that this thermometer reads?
°C -20
